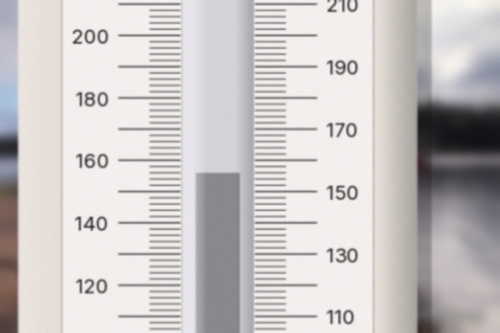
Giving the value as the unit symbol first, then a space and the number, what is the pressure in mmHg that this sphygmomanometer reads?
mmHg 156
